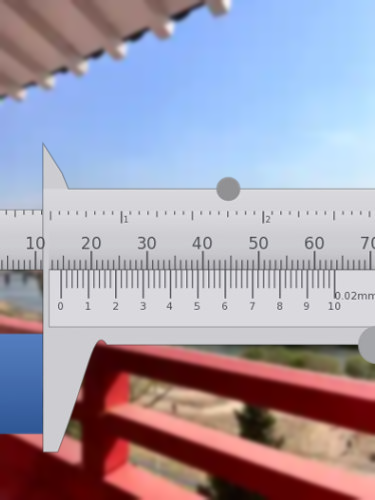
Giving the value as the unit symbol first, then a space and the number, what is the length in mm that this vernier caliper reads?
mm 14.6
